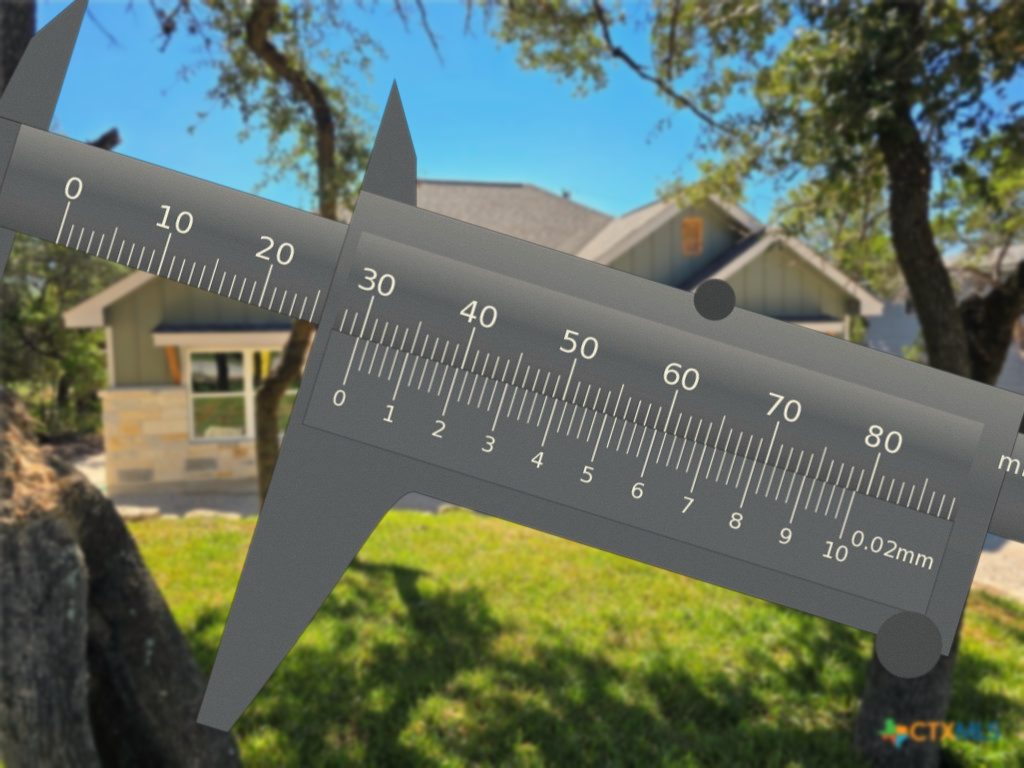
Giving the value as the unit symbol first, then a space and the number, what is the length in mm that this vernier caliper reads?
mm 29.8
